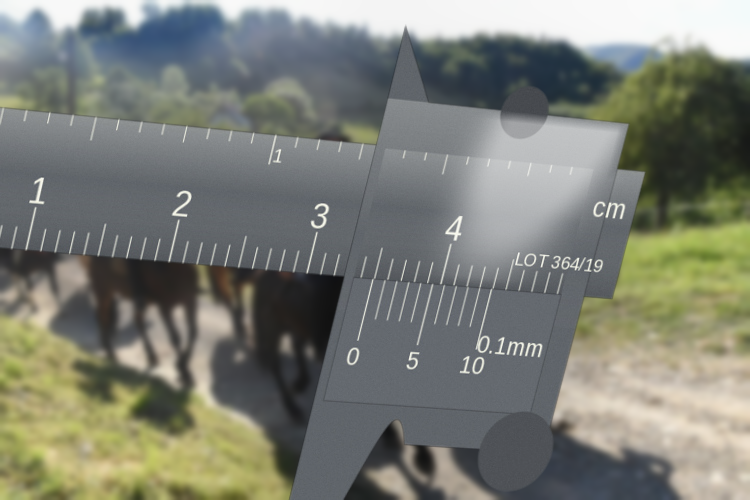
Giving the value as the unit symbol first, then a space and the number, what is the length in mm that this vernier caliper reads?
mm 34.9
